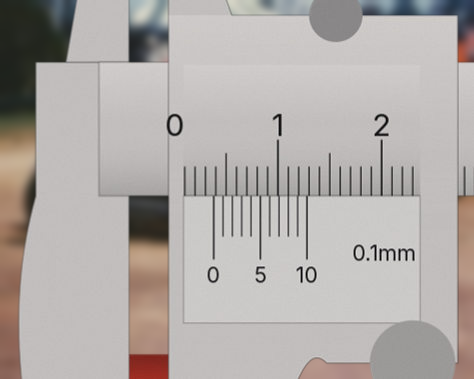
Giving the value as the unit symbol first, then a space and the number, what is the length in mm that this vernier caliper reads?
mm 3.8
